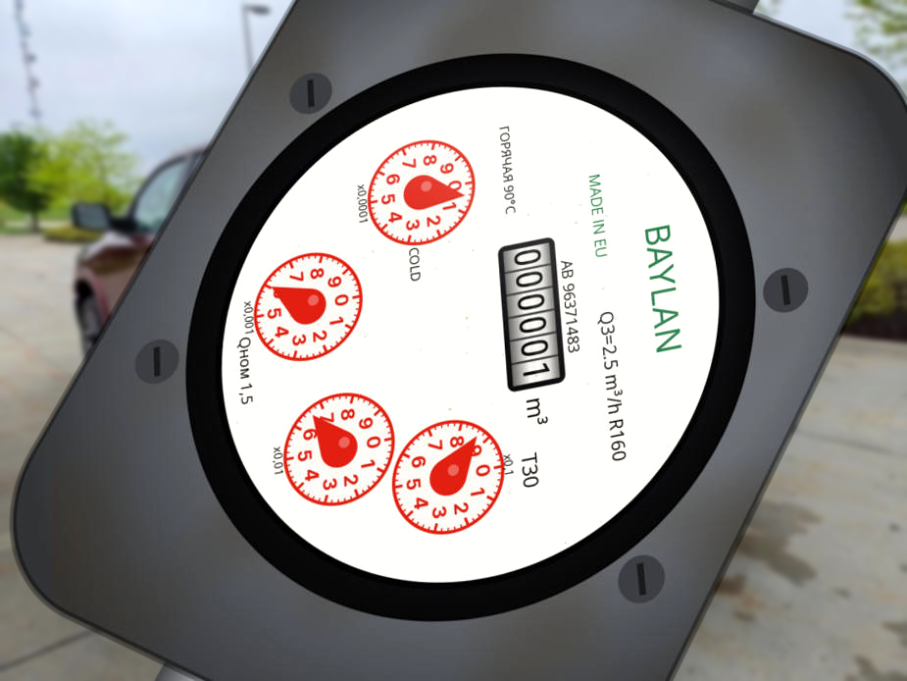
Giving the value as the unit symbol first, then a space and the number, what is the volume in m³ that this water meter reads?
m³ 1.8660
